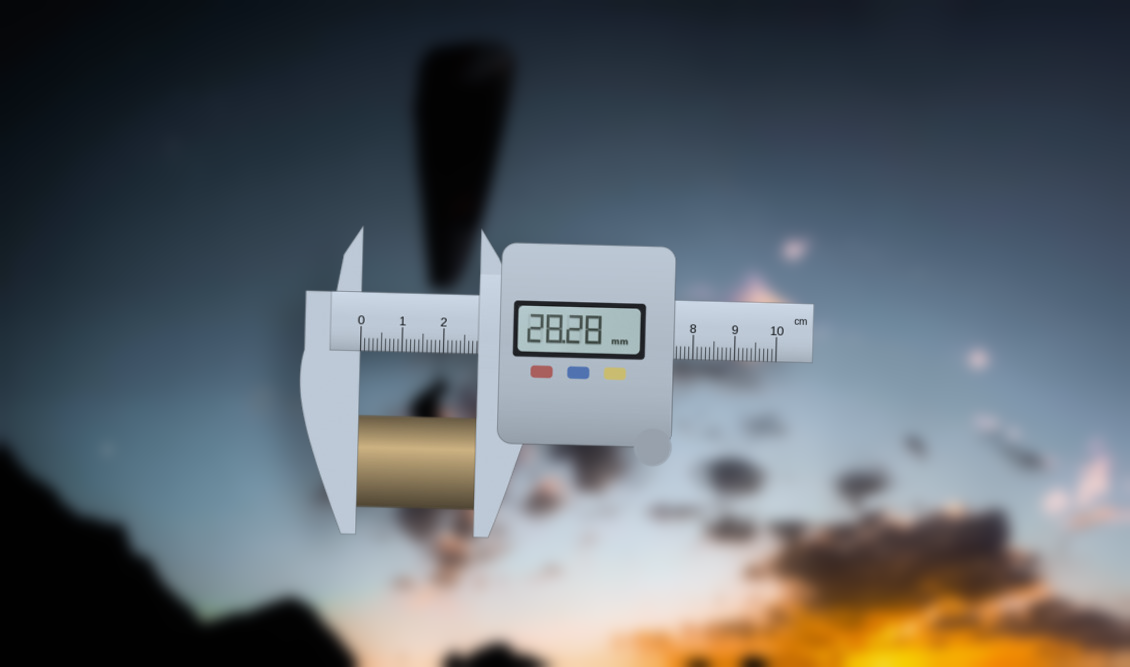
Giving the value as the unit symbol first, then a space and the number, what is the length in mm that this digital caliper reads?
mm 28.28
